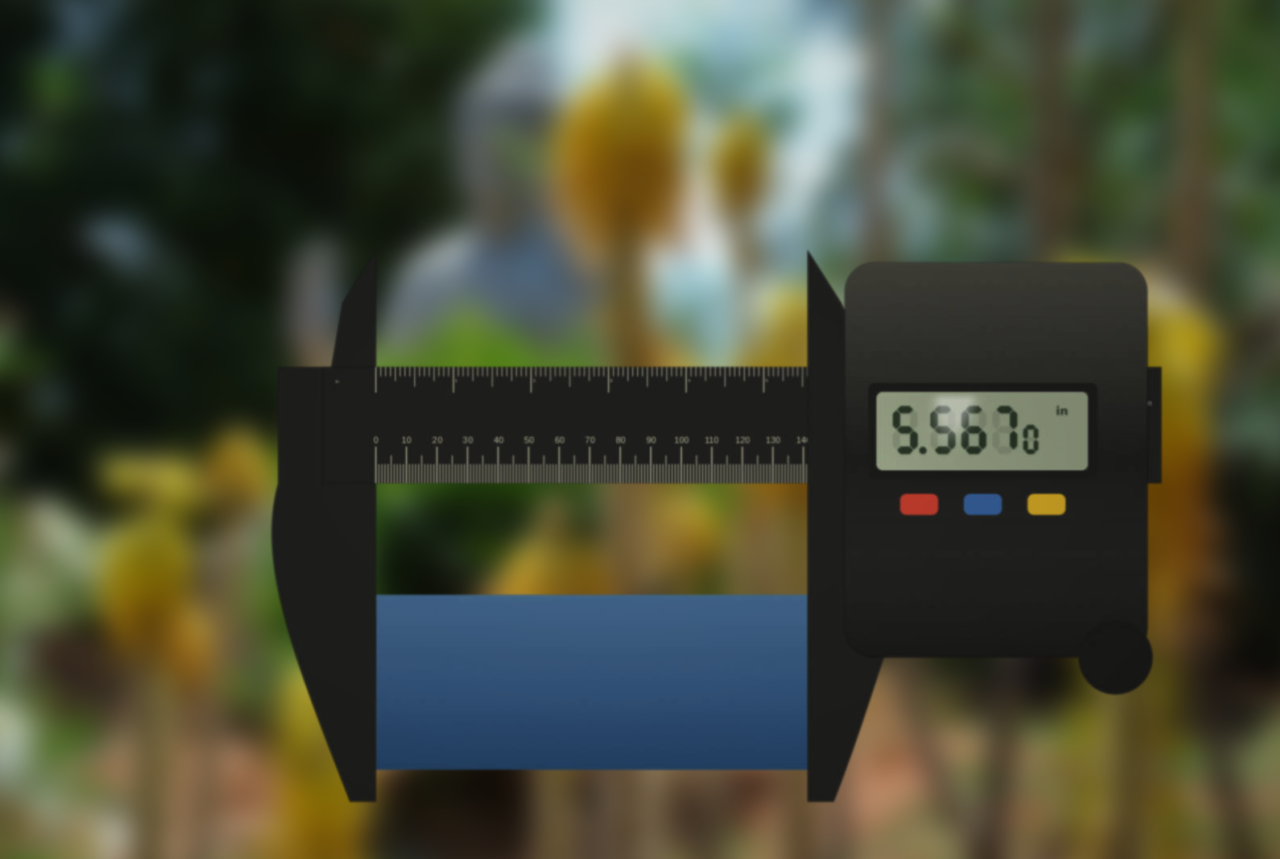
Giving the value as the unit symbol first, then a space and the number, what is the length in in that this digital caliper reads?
in 5.5670
